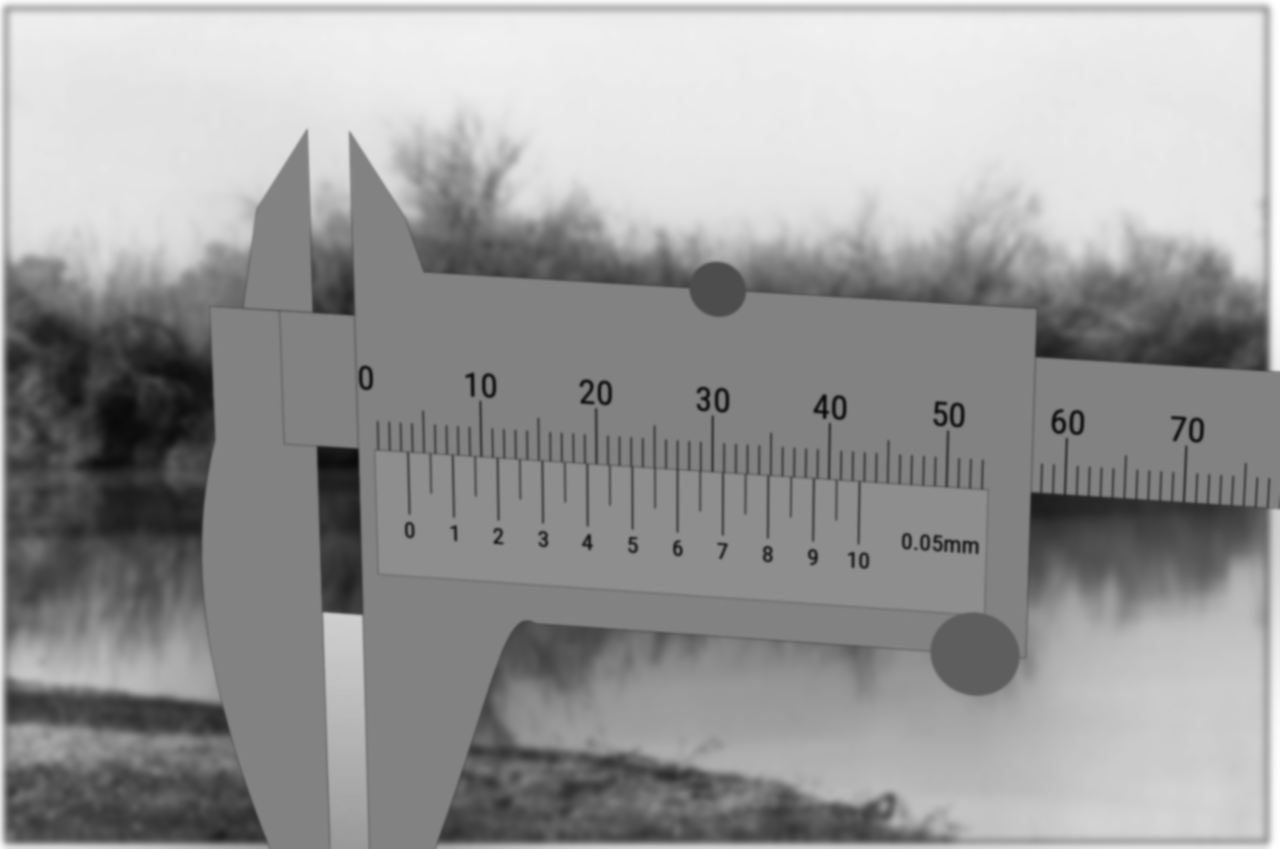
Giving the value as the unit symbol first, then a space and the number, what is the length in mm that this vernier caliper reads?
mm 3.6
